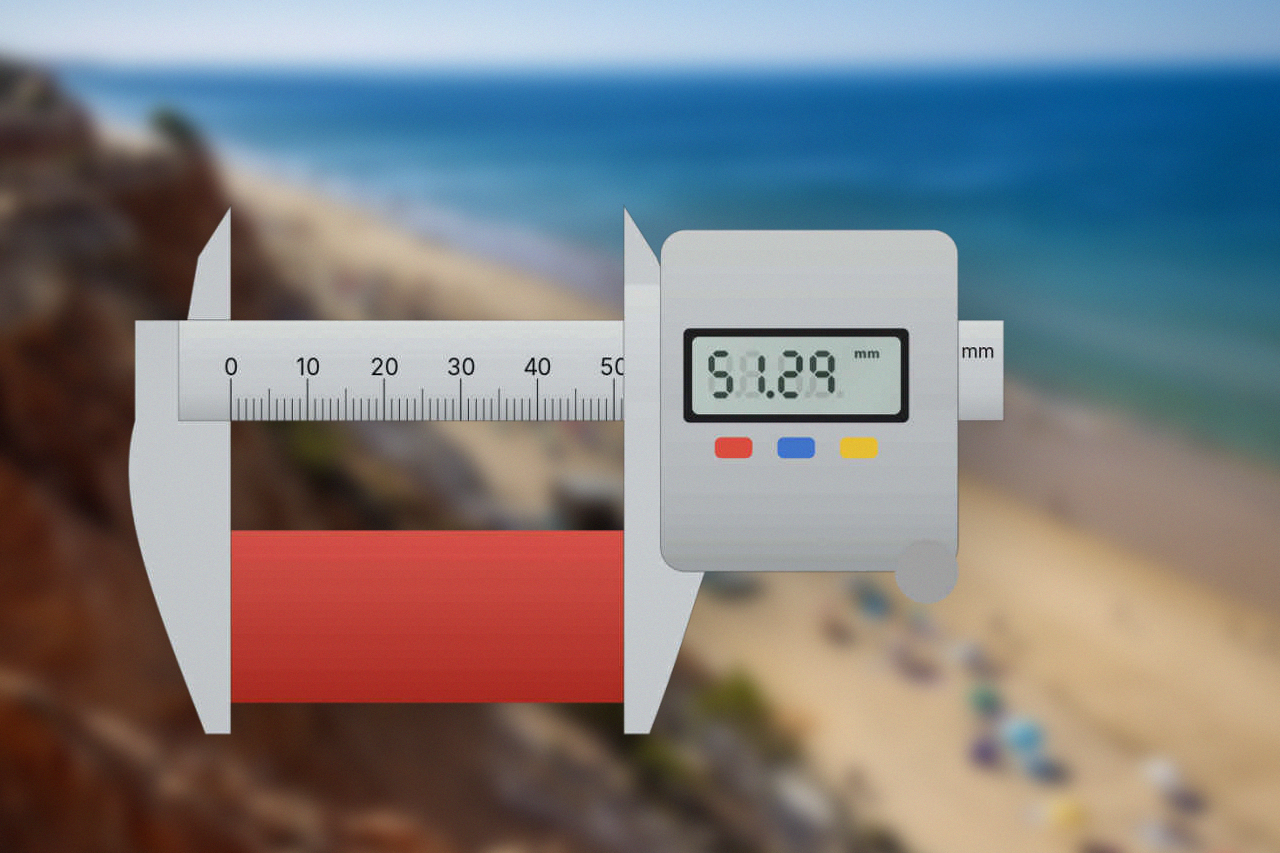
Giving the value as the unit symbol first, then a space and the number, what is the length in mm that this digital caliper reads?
mm 51.29
